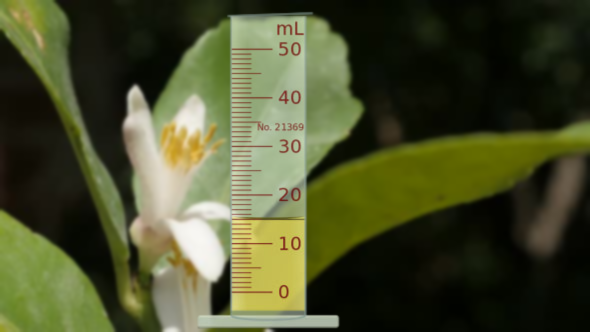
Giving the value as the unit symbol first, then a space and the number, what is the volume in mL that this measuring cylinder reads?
mL 15
